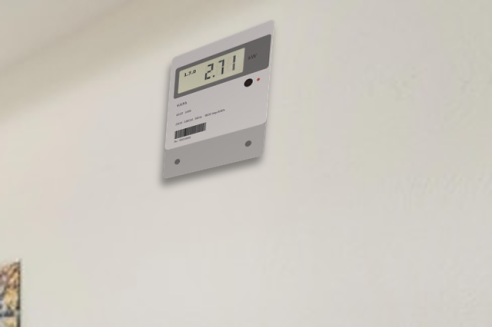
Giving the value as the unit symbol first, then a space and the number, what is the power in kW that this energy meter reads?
kW 2.71
